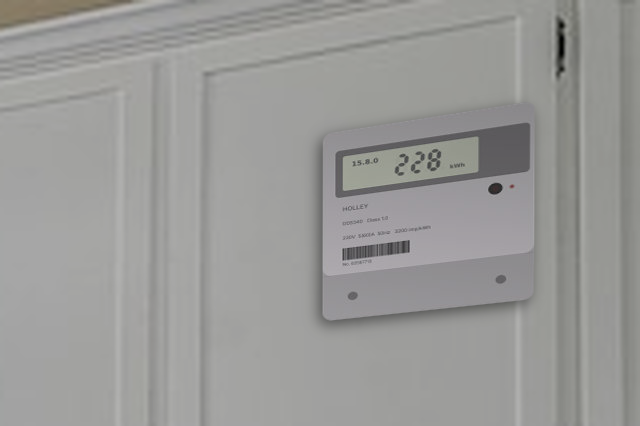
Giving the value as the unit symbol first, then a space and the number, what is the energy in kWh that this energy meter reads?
kWh 228
